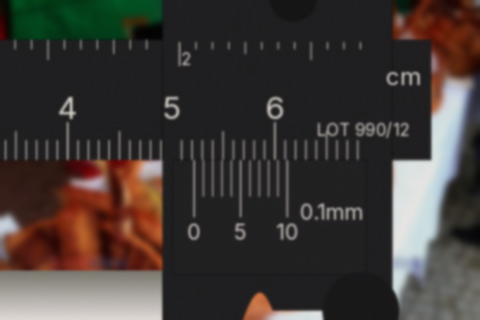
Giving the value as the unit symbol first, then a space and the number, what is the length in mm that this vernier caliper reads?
mm 52.2
